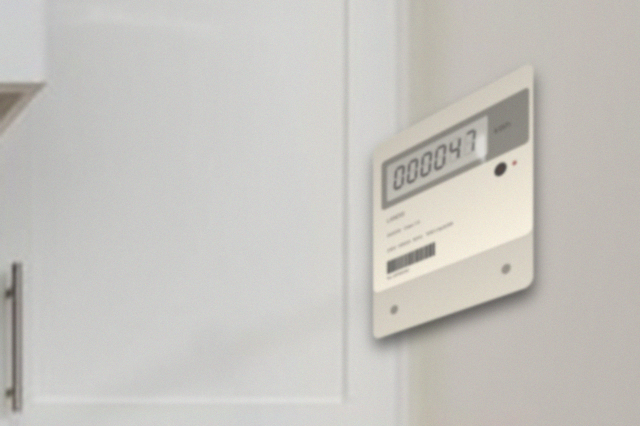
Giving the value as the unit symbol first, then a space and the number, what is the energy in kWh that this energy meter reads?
kWh 47
